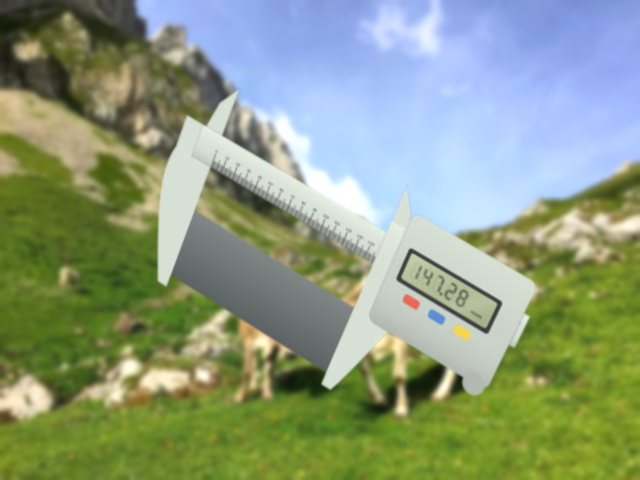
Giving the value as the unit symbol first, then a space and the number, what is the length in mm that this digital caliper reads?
mm 147.28
